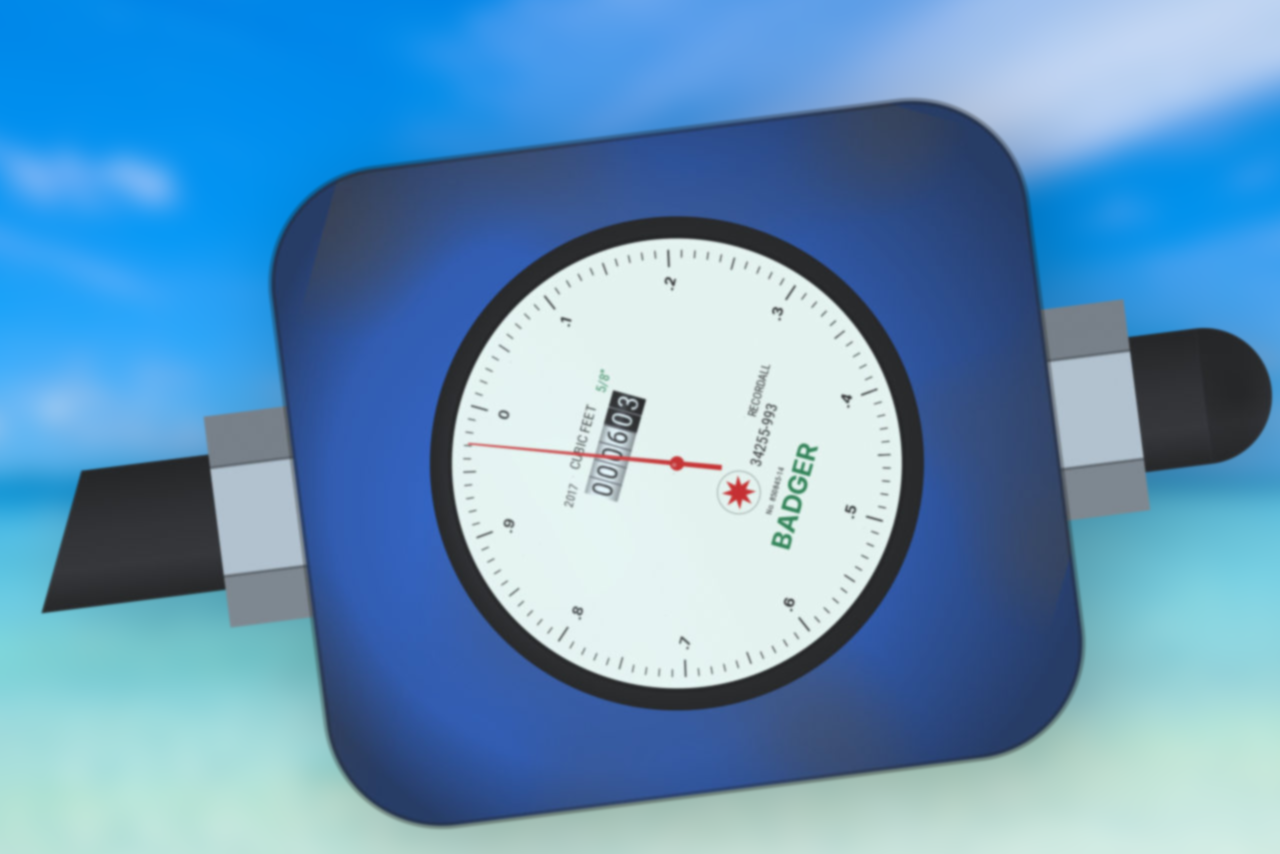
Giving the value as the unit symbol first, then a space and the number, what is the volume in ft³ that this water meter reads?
ft³ 602.97
